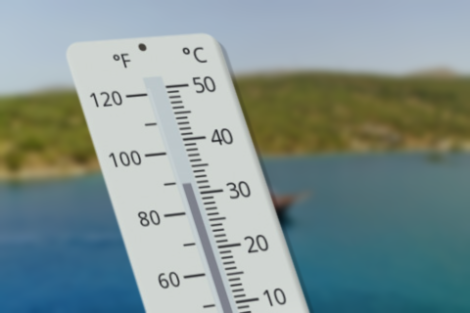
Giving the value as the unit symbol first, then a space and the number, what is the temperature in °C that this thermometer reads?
°C 32
